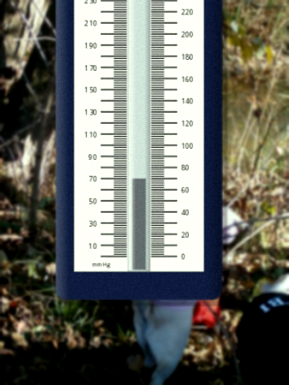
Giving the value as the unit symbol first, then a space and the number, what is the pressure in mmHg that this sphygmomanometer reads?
mmHg 70
